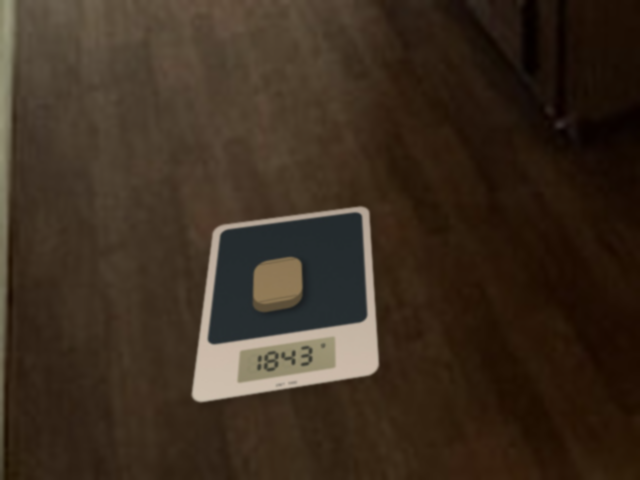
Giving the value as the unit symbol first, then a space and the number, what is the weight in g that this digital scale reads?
g 1843
